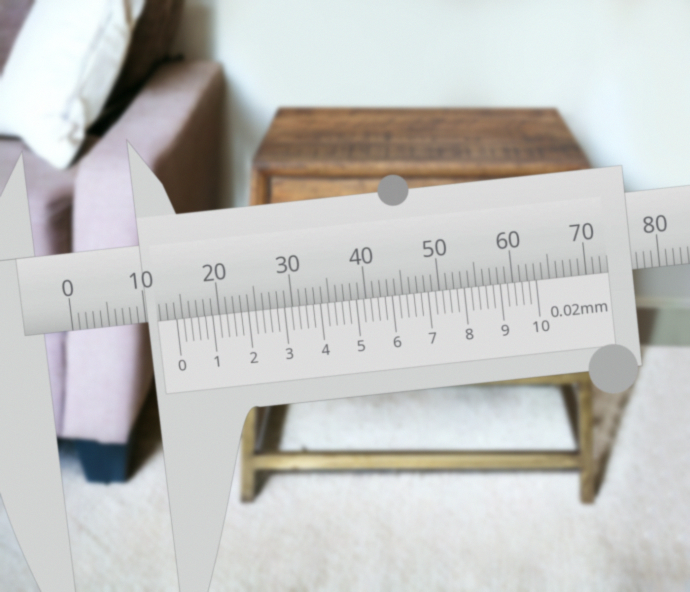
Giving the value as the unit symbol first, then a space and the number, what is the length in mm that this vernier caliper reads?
mm 14.2
